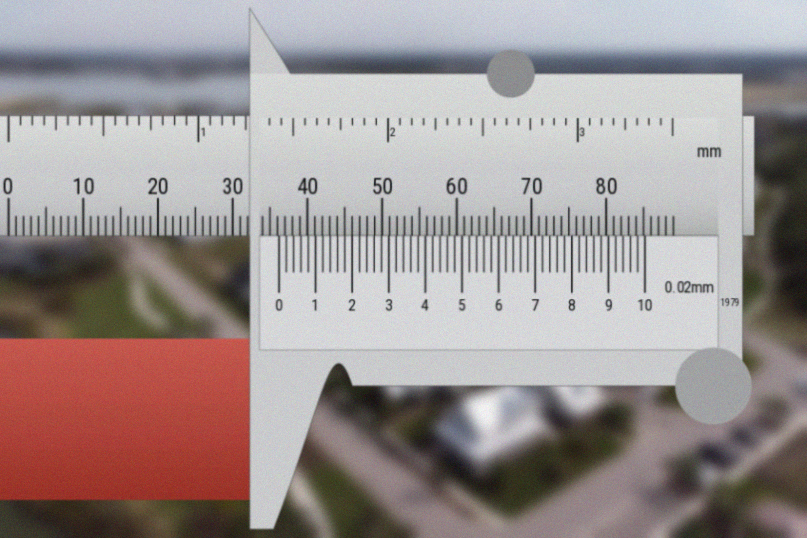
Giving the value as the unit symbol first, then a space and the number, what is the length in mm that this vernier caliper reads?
mm 36.2
